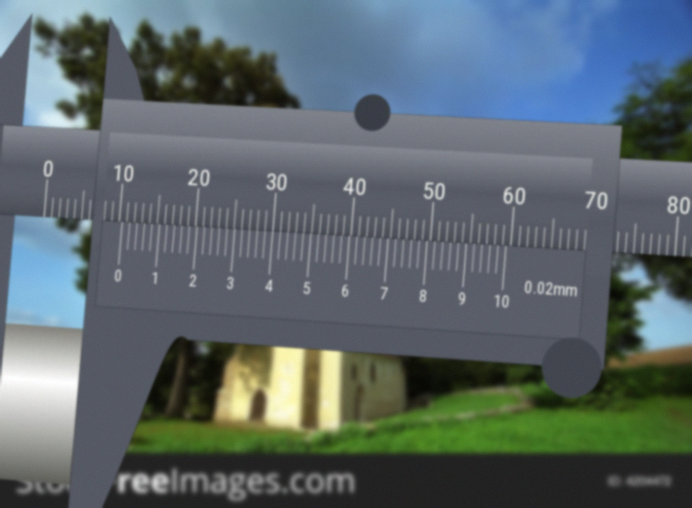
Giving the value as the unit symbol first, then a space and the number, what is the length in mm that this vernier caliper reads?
mm 10.4
